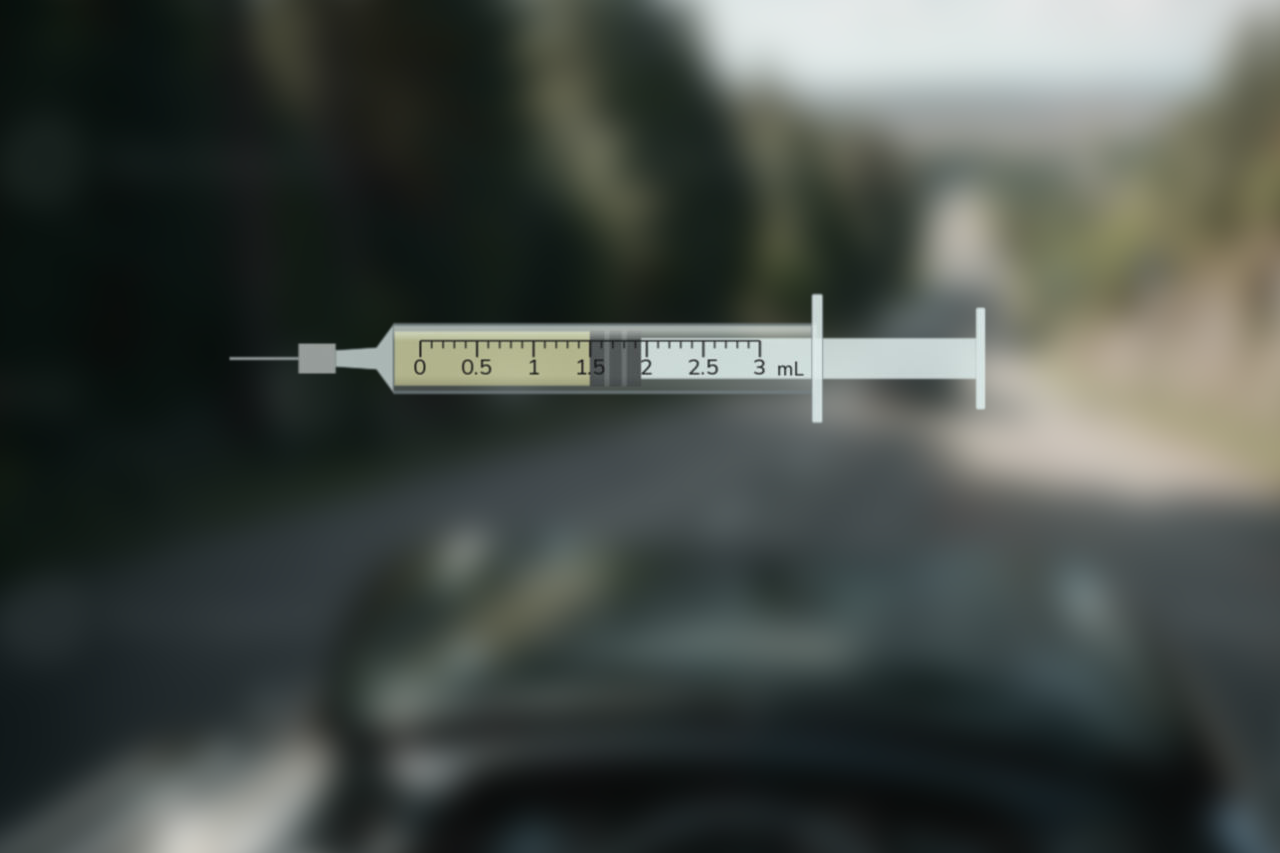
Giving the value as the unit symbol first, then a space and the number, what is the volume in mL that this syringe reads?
mL 1.5
